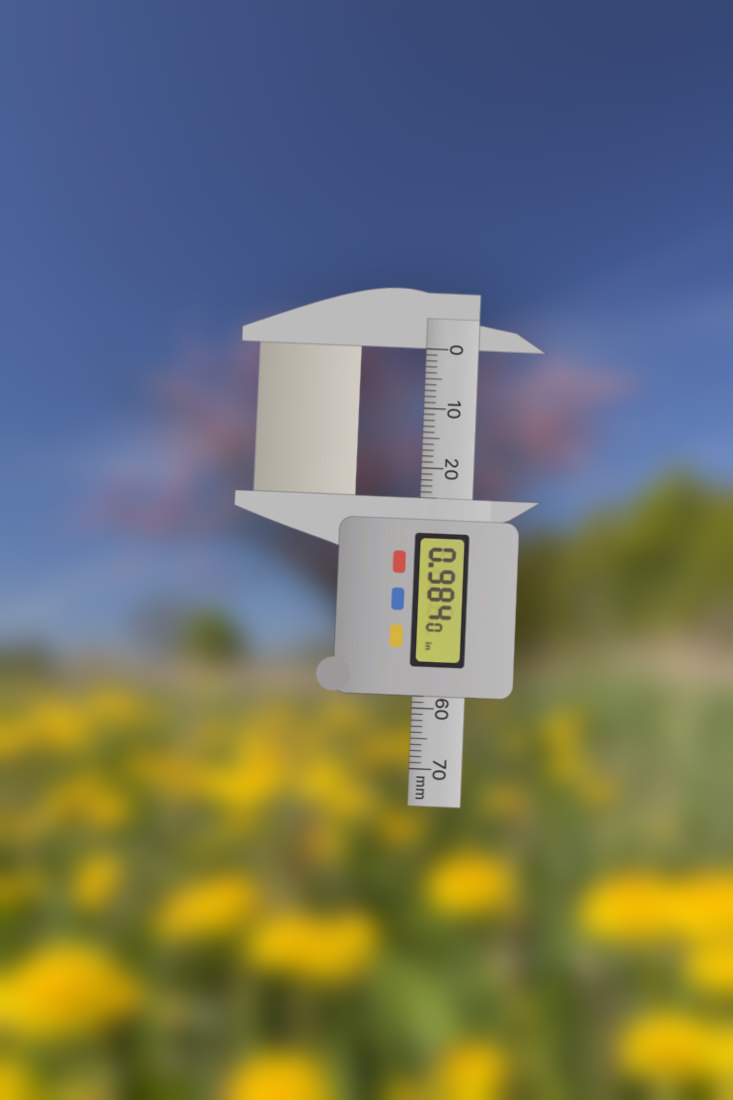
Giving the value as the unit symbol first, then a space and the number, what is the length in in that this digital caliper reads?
in 0.9840
